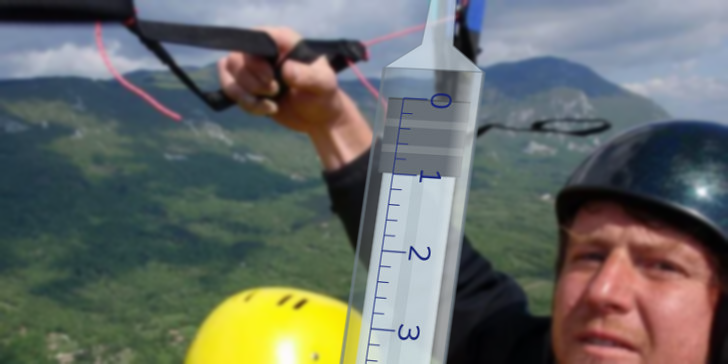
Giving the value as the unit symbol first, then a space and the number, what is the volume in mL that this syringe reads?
mL 0
